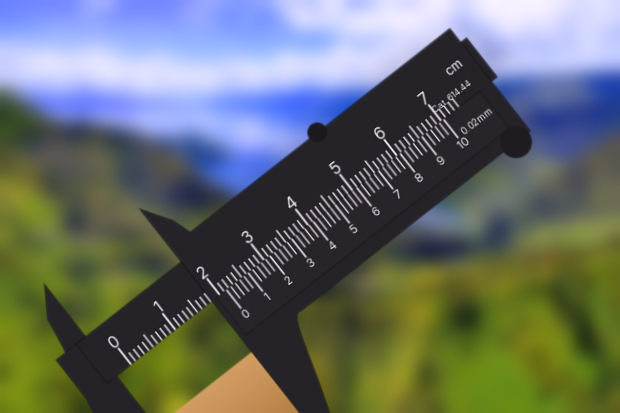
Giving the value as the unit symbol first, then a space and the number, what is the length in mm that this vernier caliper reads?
mm 21.5
